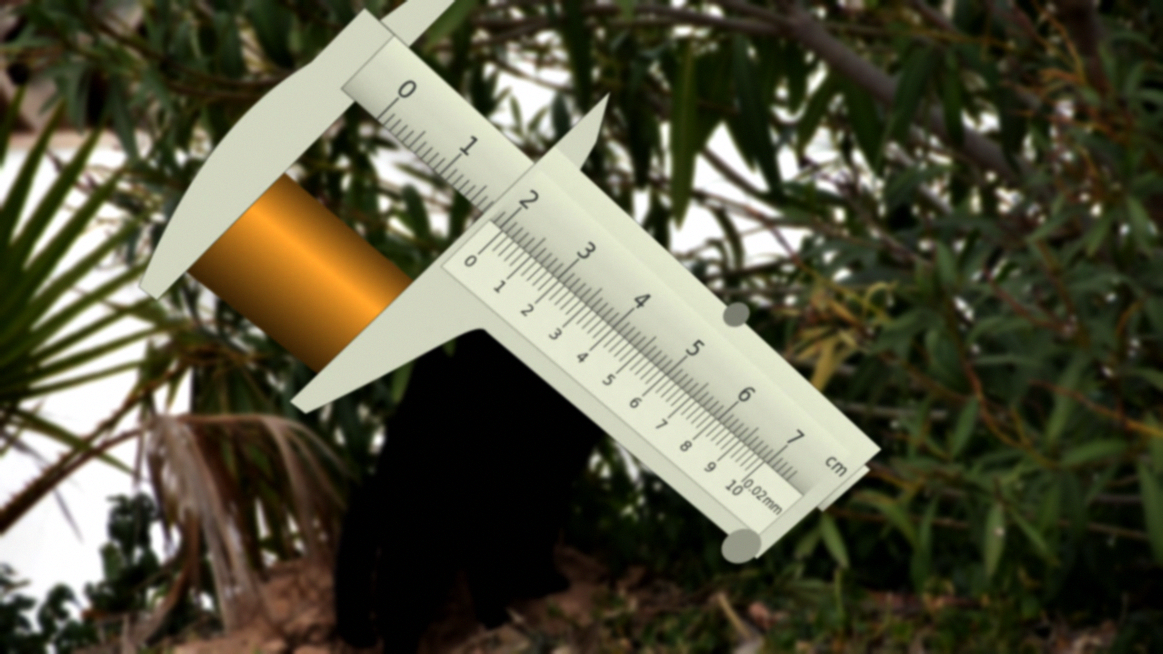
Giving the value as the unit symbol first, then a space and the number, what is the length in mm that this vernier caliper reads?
mm 20.5
